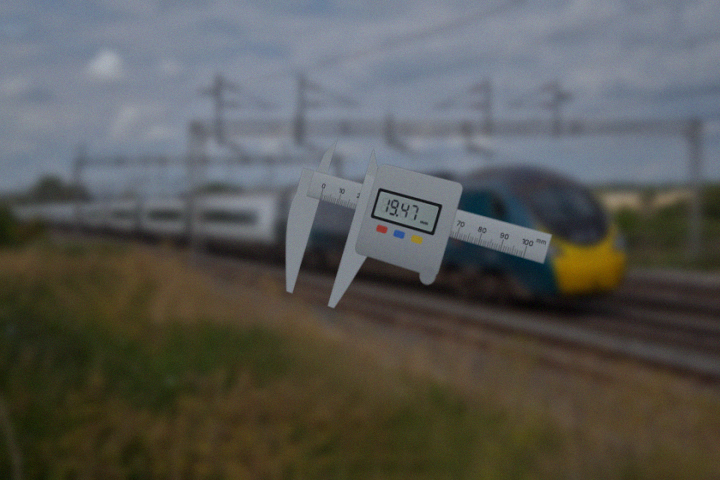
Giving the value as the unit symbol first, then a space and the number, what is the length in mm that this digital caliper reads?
mm 19.47
